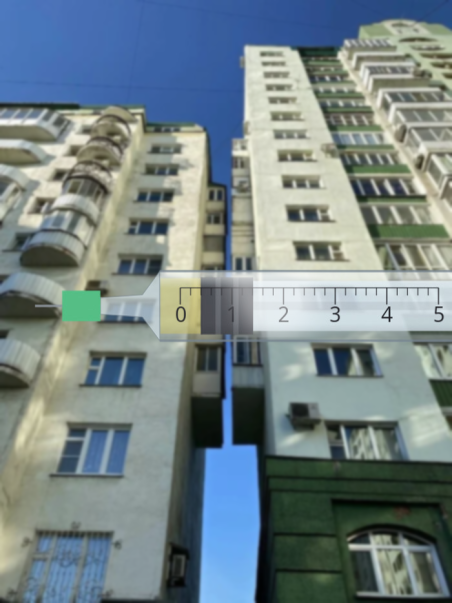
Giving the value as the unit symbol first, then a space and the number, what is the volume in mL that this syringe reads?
mL 0.4
